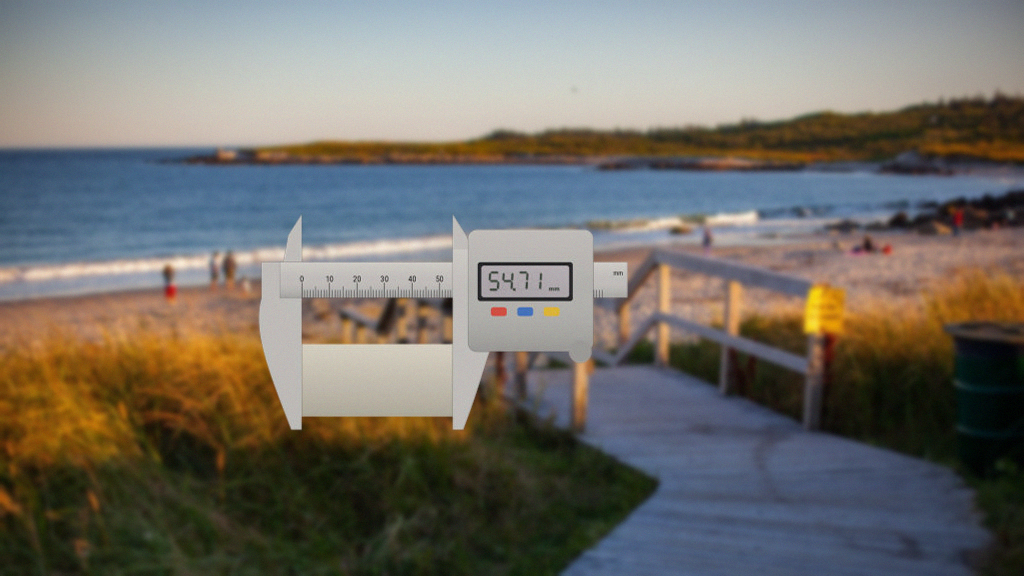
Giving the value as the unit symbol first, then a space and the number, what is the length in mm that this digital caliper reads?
mm 54.71
